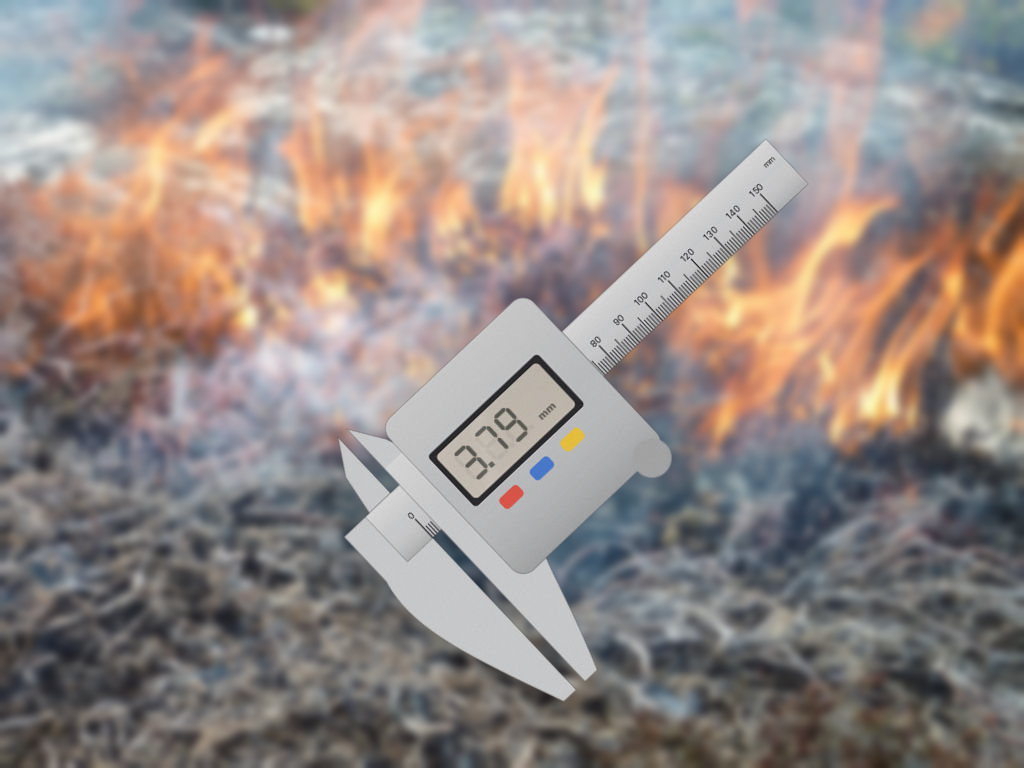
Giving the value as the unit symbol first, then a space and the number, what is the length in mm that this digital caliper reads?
mm 3.79
